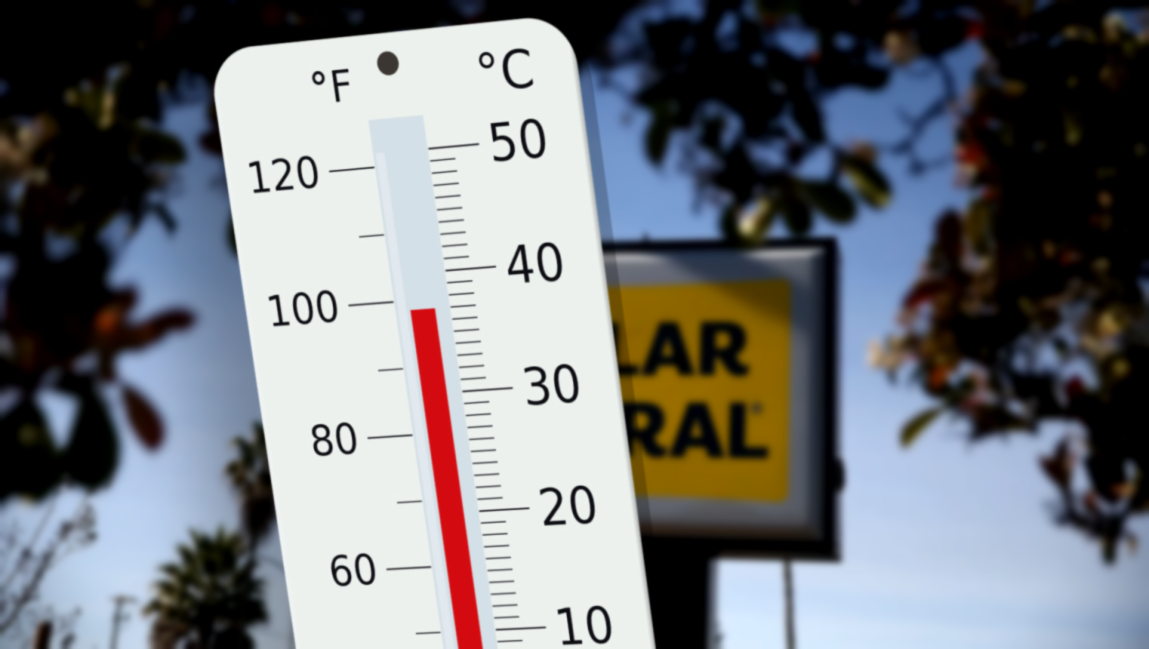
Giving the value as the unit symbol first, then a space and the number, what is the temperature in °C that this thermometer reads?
°C 37
